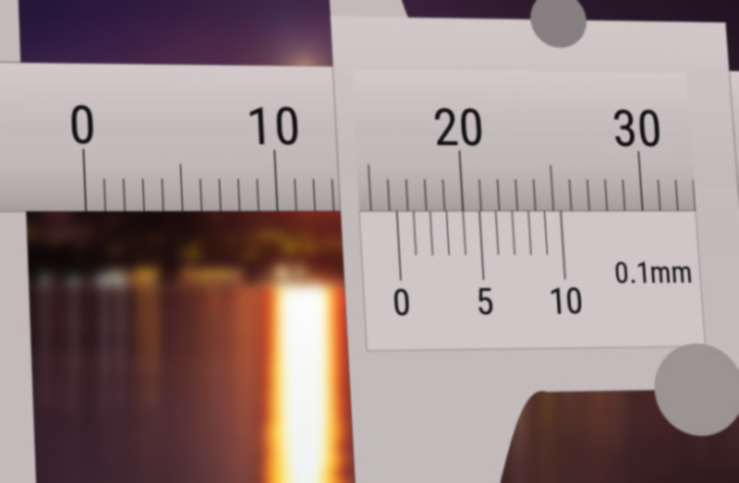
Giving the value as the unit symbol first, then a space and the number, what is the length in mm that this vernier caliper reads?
mm 16.4
